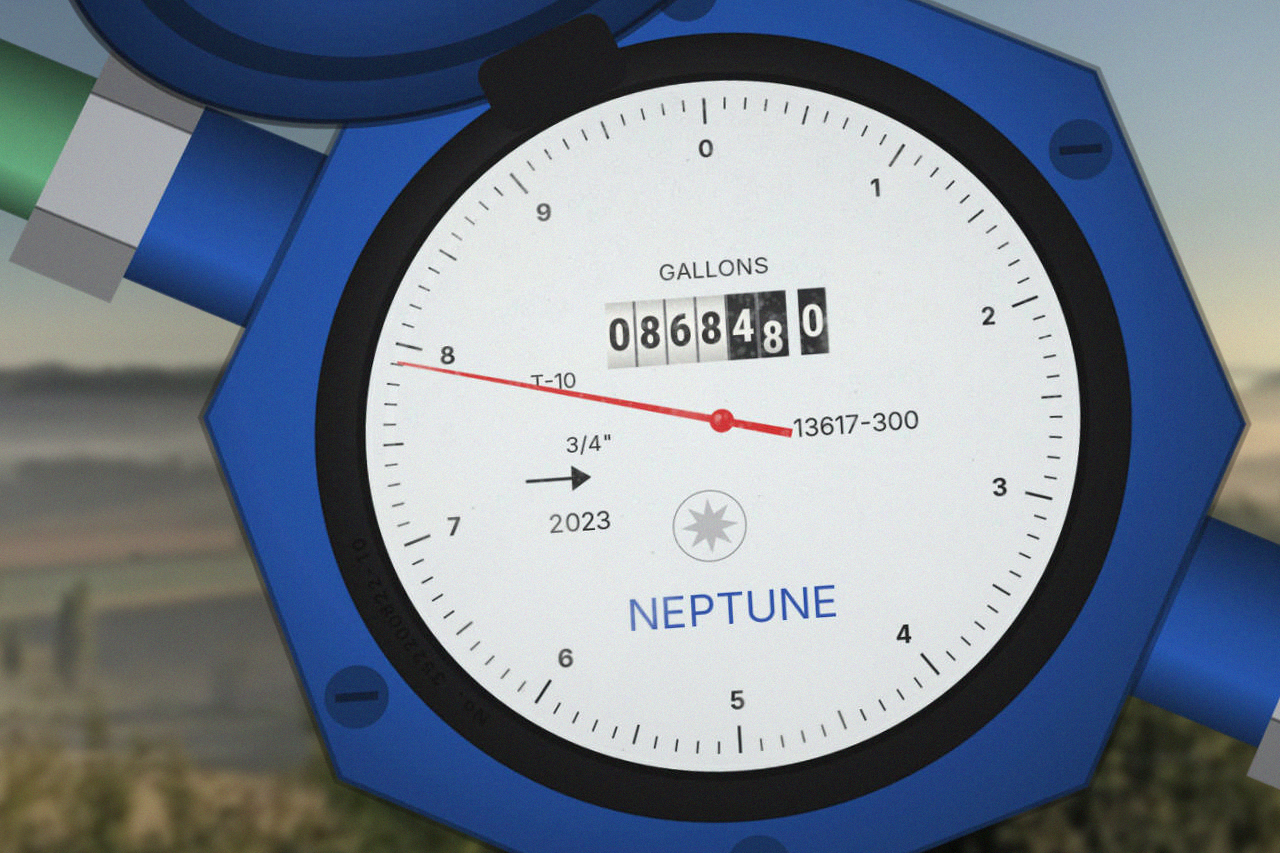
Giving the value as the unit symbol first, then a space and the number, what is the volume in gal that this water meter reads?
gal 868477.9
